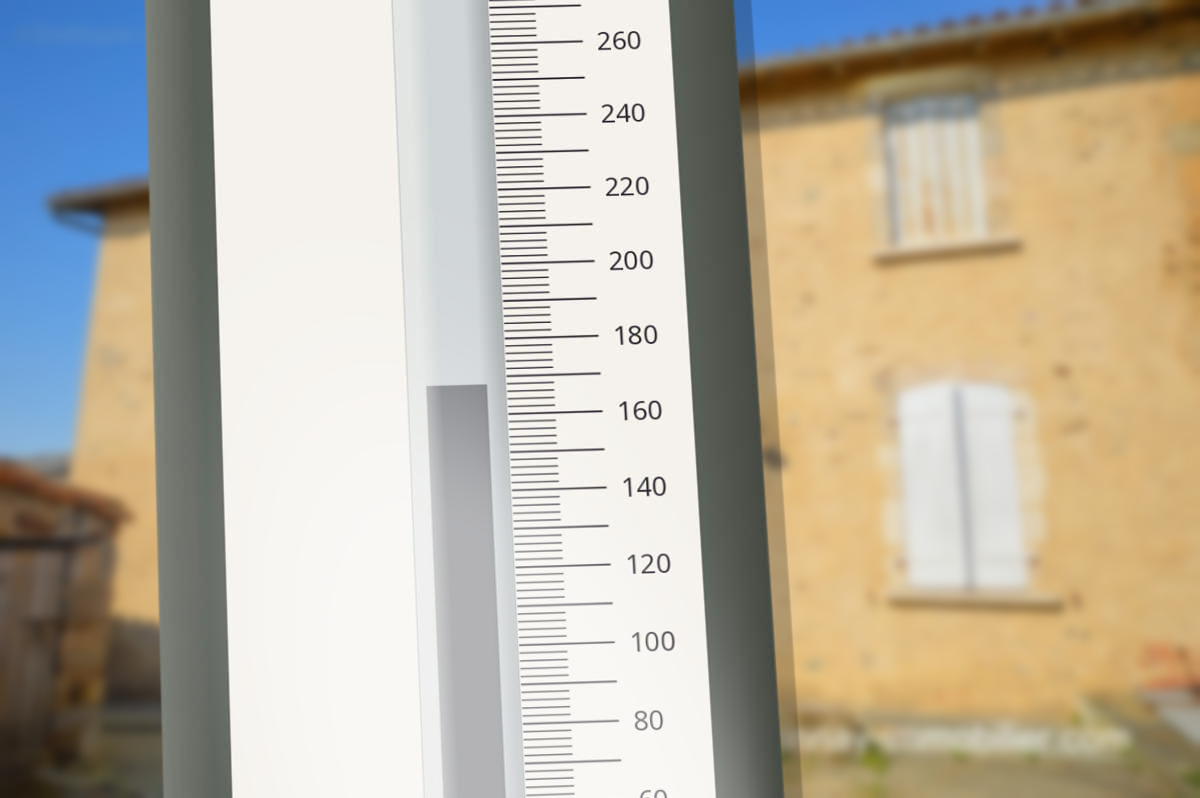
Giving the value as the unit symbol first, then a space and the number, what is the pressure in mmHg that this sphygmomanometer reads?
mmHg 168
